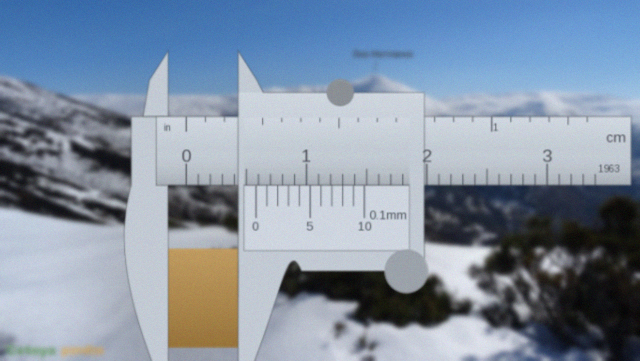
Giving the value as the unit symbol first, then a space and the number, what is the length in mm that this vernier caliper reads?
mm 5.8
